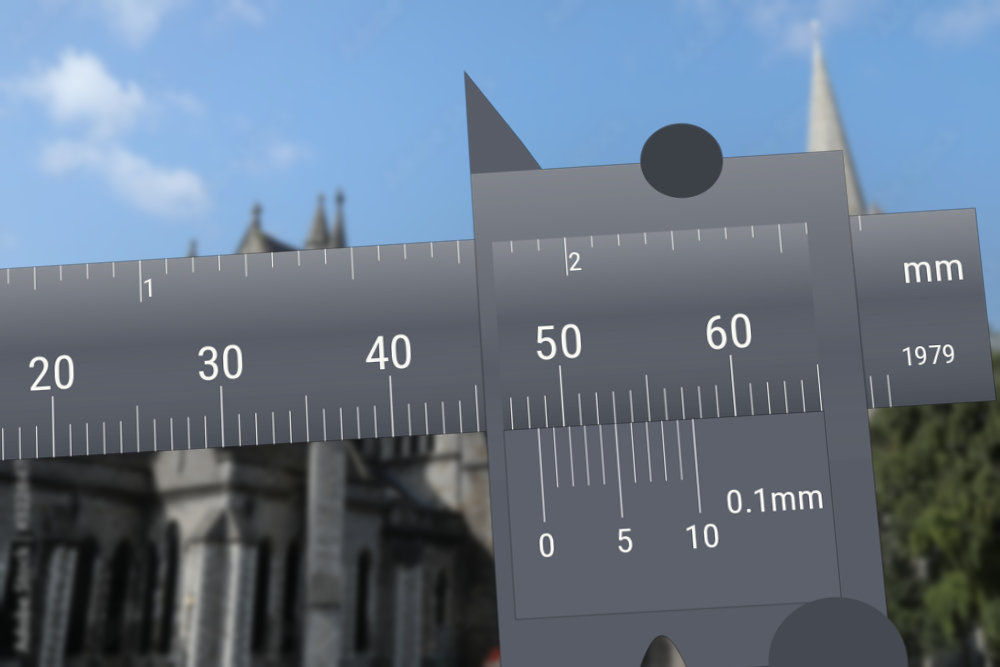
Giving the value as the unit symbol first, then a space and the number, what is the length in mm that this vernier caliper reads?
mm 48.5
